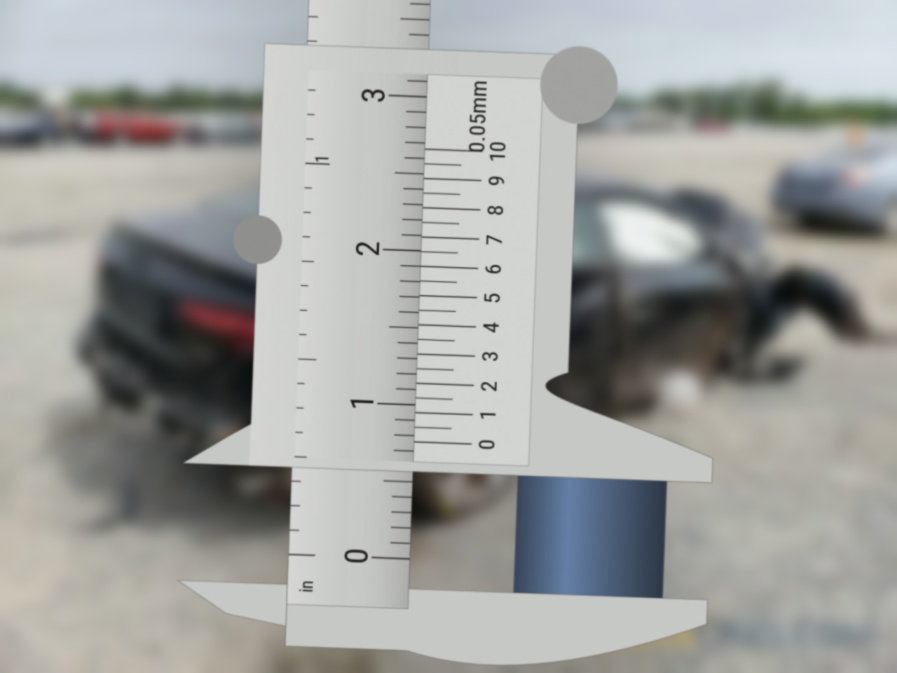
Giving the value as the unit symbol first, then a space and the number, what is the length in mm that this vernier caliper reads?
mm 7.6
